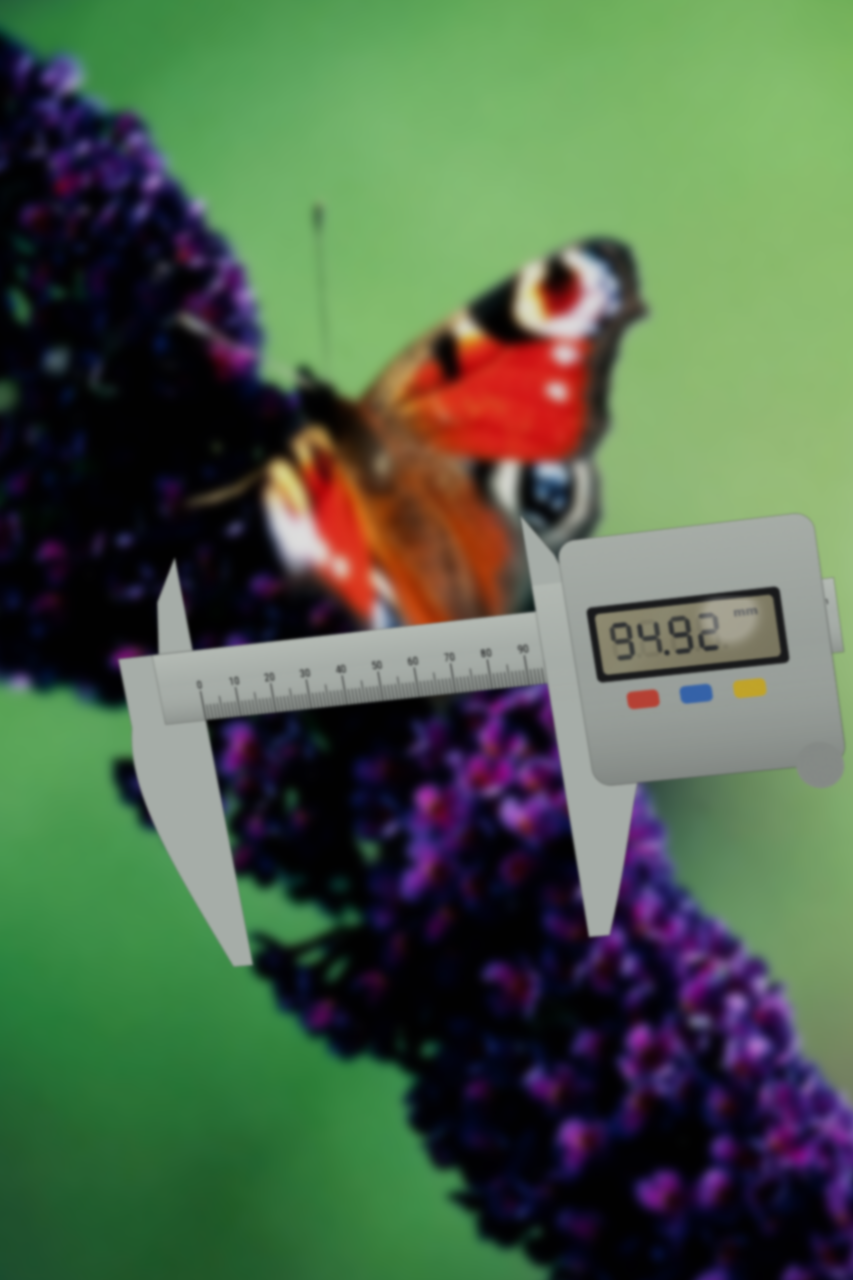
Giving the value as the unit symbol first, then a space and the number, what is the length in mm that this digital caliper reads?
mm 94.92
